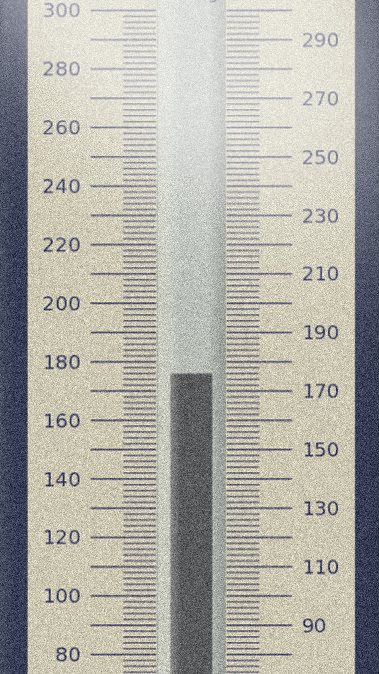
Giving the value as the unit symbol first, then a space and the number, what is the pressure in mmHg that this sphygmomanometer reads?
mmHg 176
